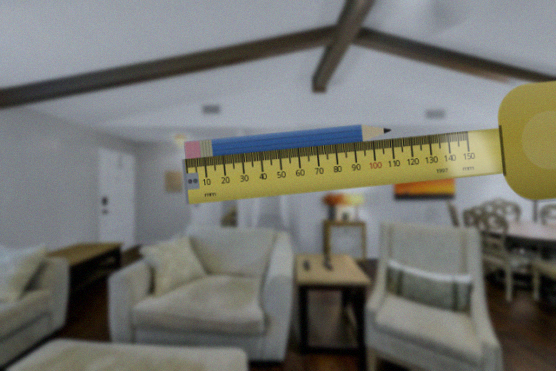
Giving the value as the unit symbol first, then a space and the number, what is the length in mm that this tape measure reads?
mm 110
